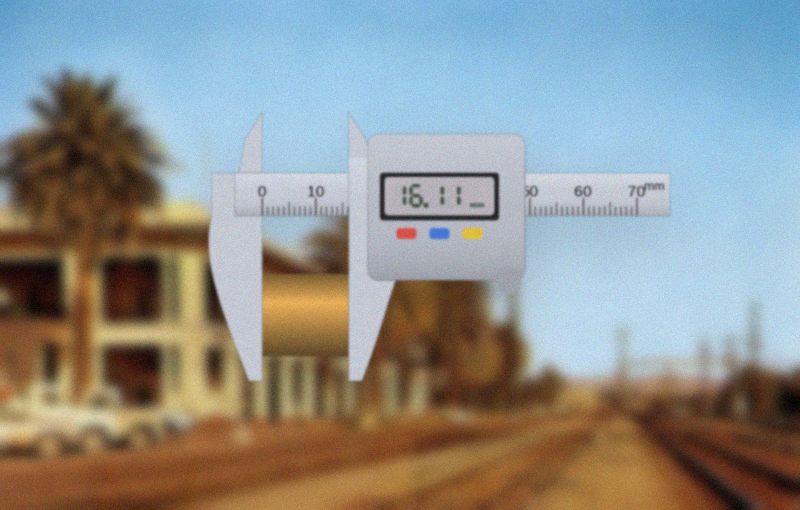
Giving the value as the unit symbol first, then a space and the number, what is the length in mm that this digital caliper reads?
mm 16.11
